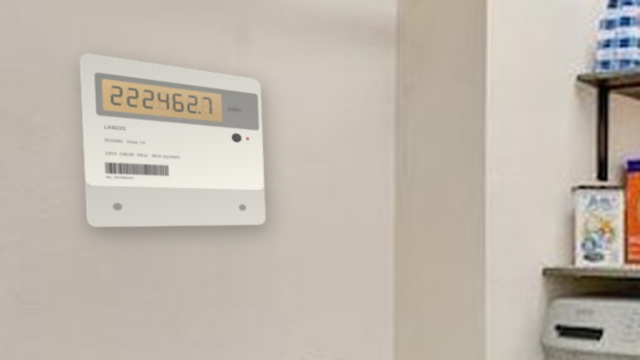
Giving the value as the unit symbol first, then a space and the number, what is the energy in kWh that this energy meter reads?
kWh 222462.7
